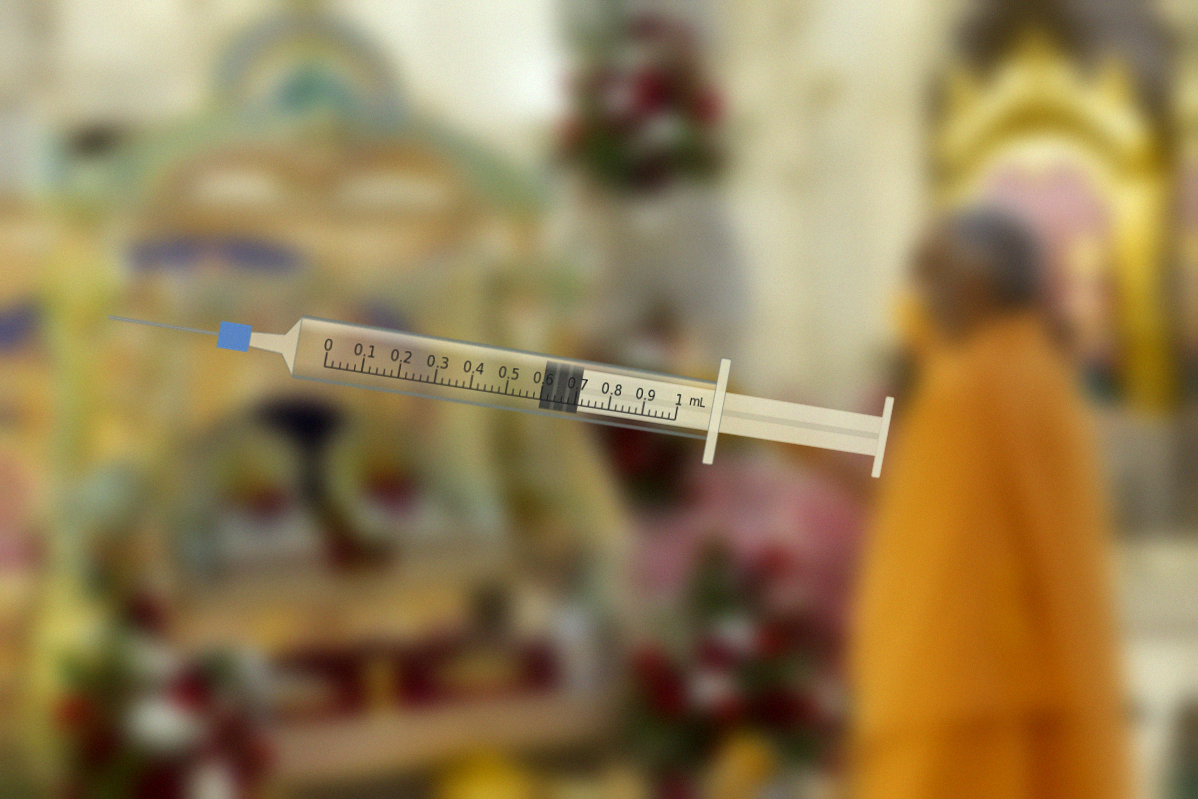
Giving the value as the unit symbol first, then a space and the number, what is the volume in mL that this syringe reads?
mL 0.6
